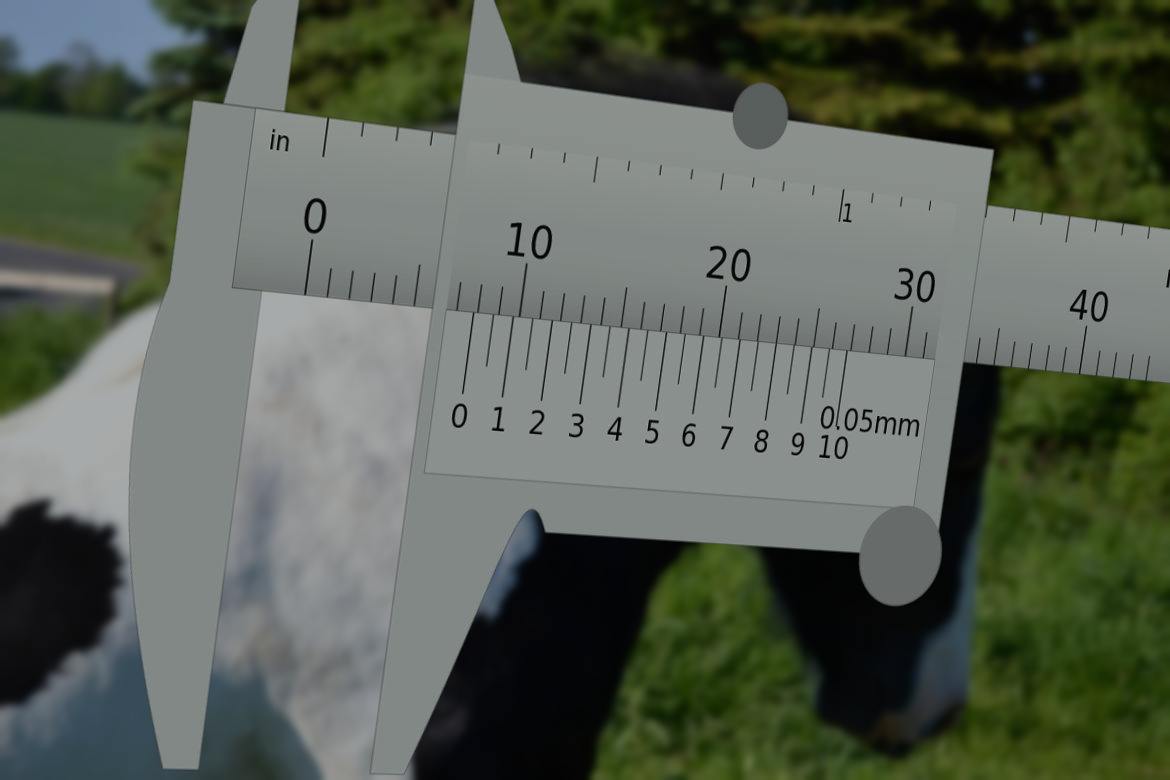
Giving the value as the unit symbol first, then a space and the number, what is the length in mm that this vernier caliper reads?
mm 7.8
